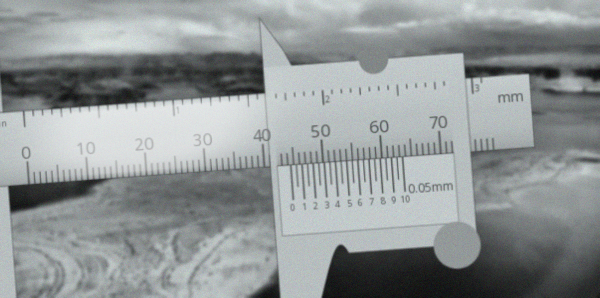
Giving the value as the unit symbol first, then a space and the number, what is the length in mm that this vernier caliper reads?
mm 44.5
